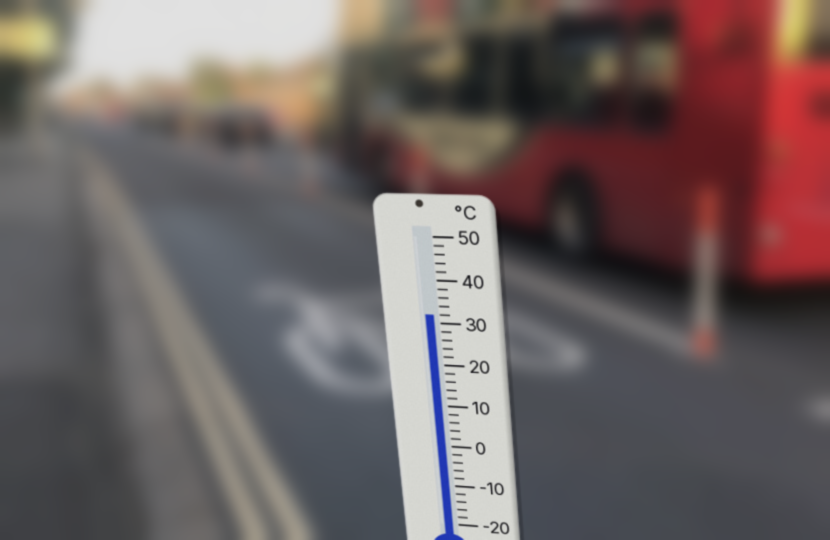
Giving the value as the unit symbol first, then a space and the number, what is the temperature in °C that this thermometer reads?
°C 32
